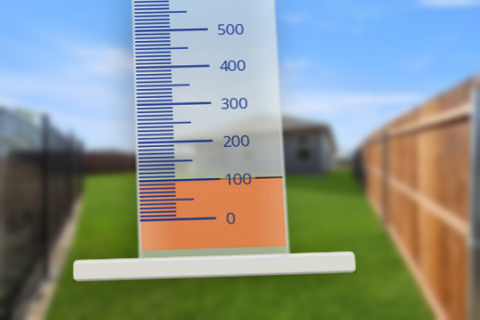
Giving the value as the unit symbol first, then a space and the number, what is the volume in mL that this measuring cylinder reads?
mL 100
